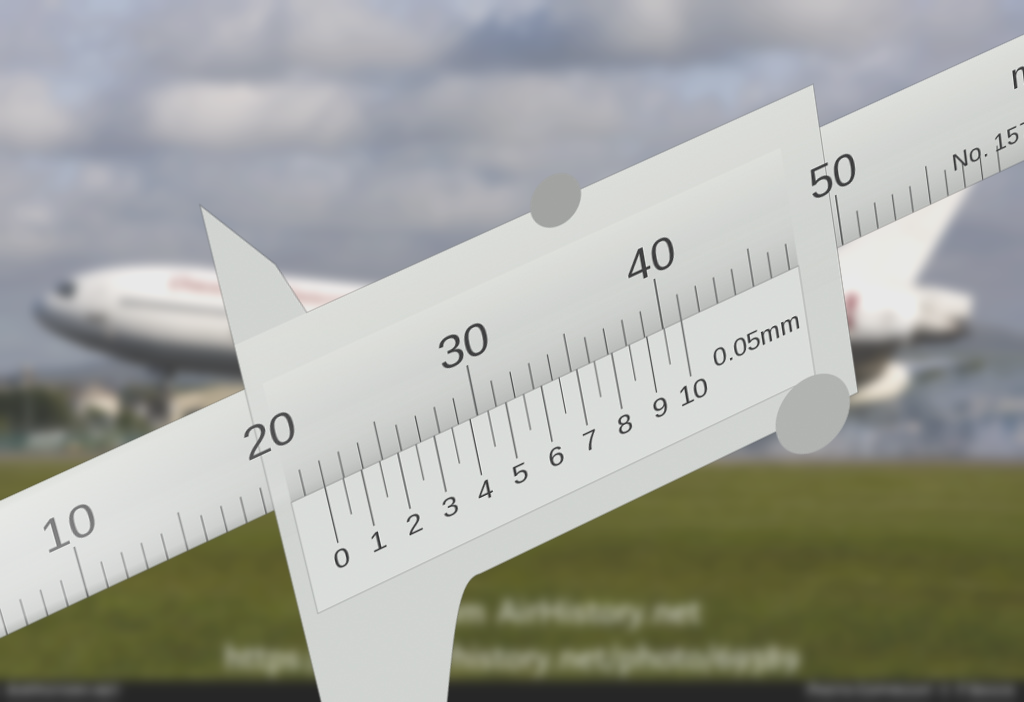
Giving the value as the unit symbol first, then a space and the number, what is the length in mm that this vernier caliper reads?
mm 22.0
